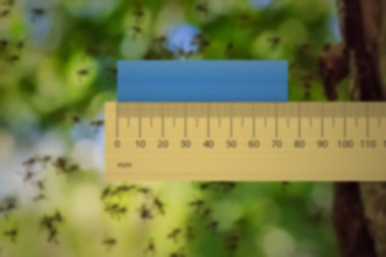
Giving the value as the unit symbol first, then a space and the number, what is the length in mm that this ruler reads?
mm 75
